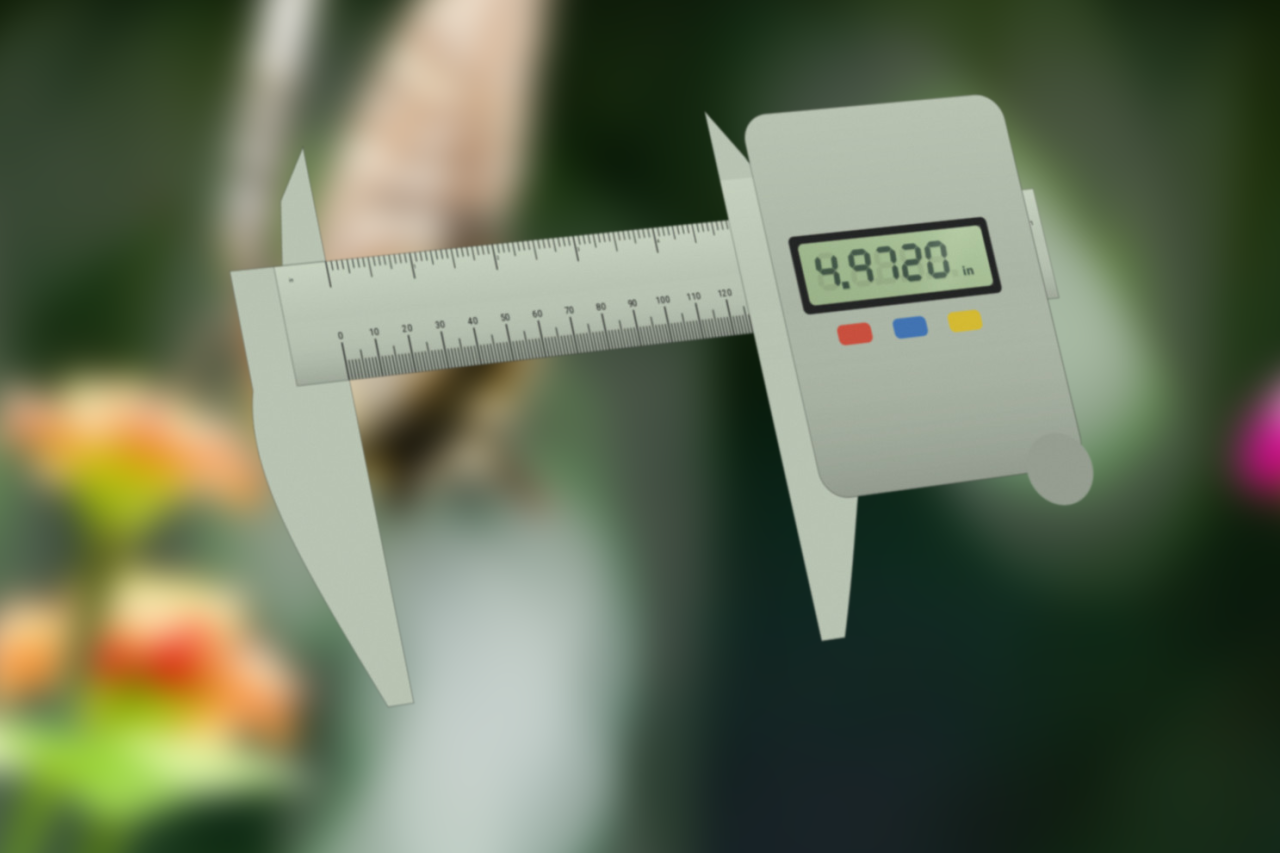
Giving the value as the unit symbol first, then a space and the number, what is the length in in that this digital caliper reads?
in 4.9720
